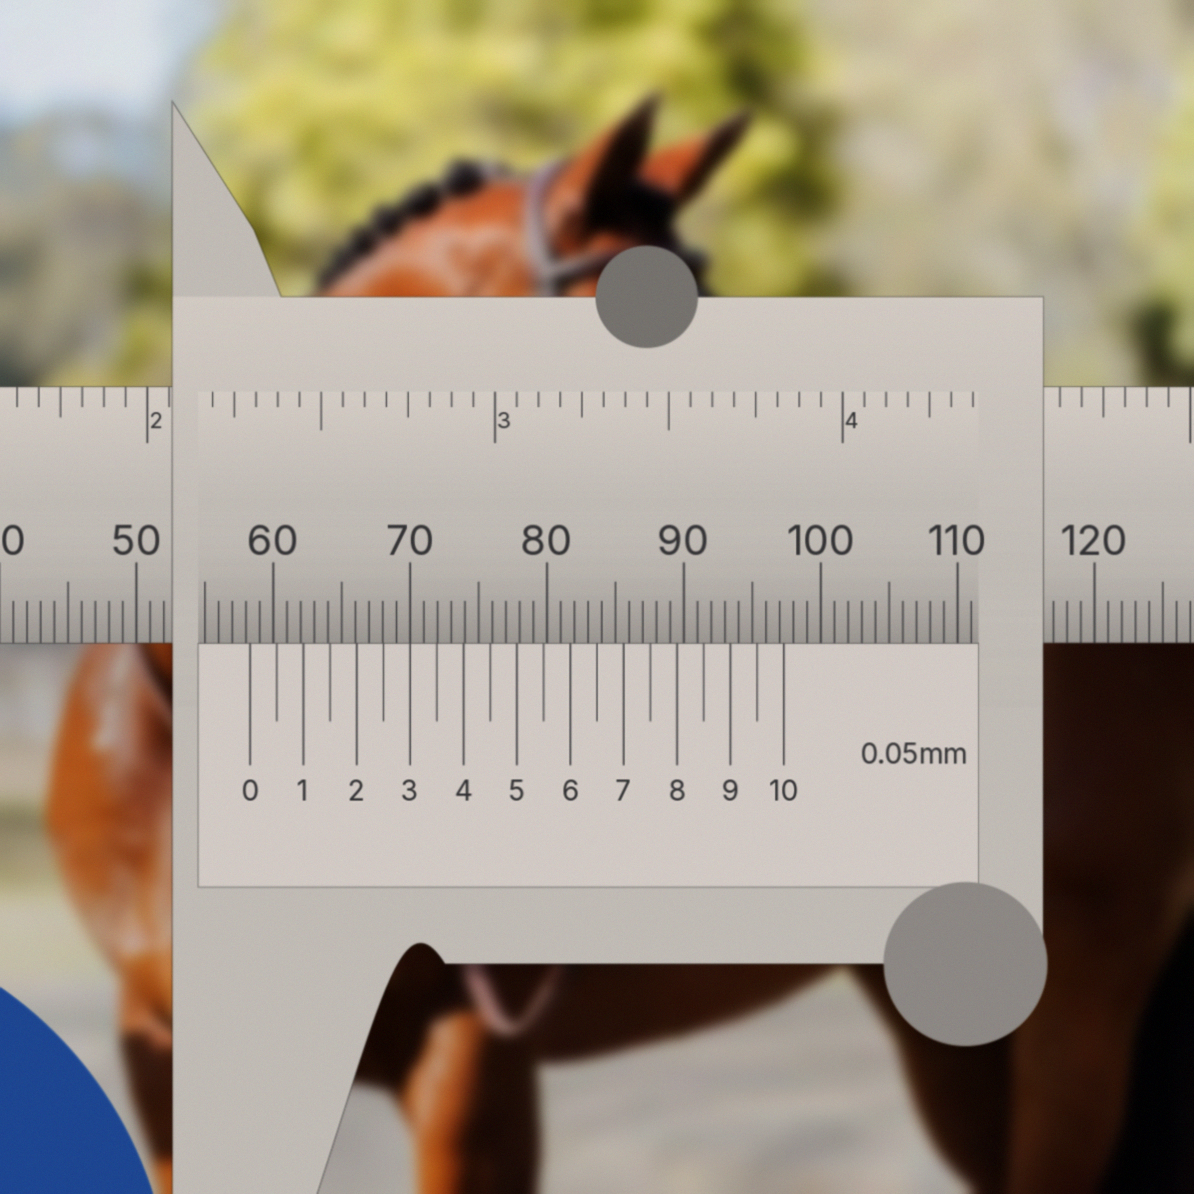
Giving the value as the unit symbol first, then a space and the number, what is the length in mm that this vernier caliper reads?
mm 58.3
